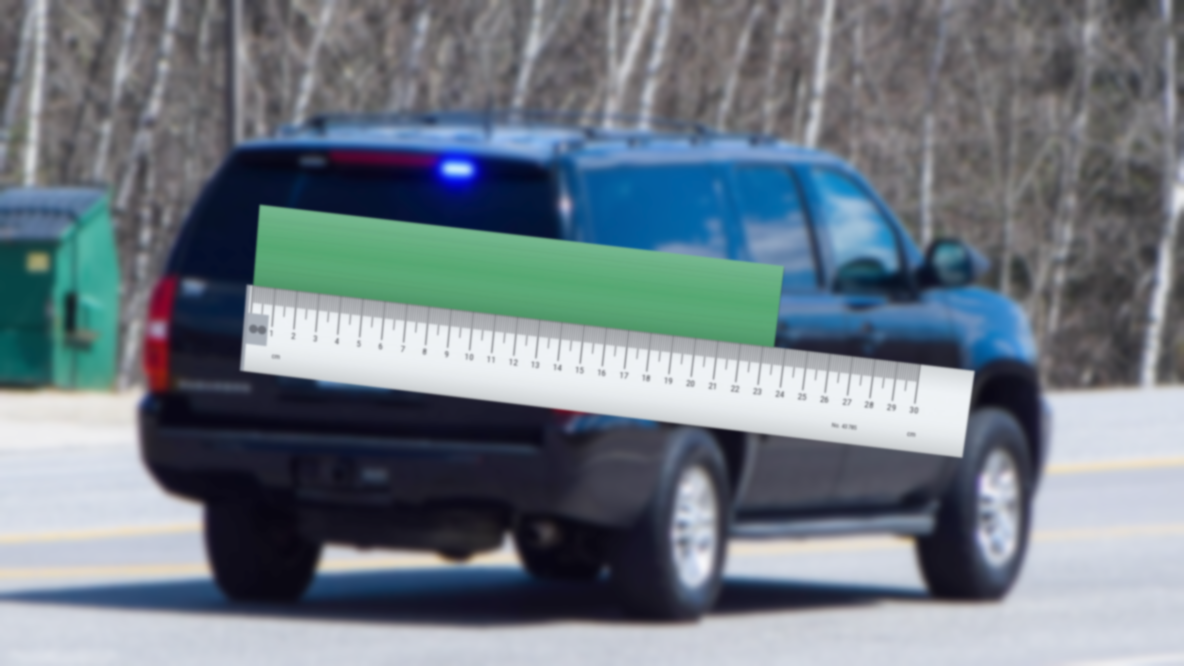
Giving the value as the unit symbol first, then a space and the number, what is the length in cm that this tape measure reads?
cm 23.5
